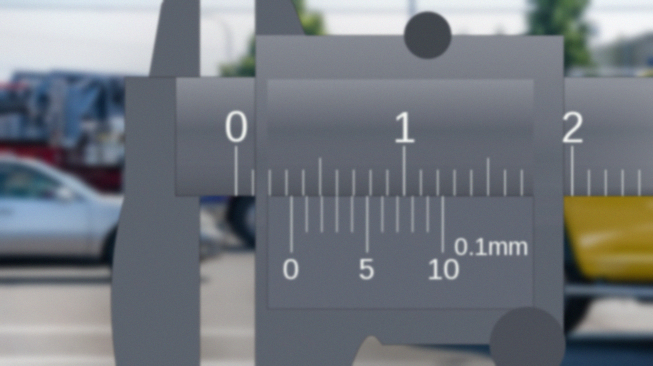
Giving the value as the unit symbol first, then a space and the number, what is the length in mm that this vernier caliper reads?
mm 3.3
